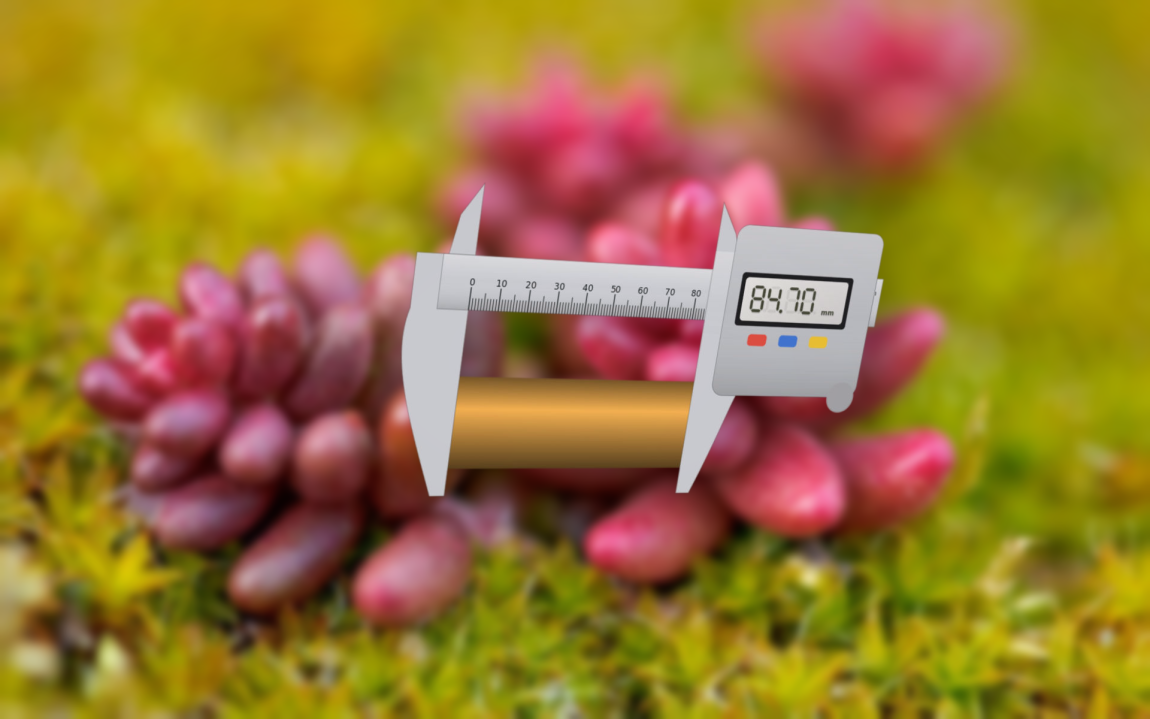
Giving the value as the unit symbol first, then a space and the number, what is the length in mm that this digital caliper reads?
mm 84.70
